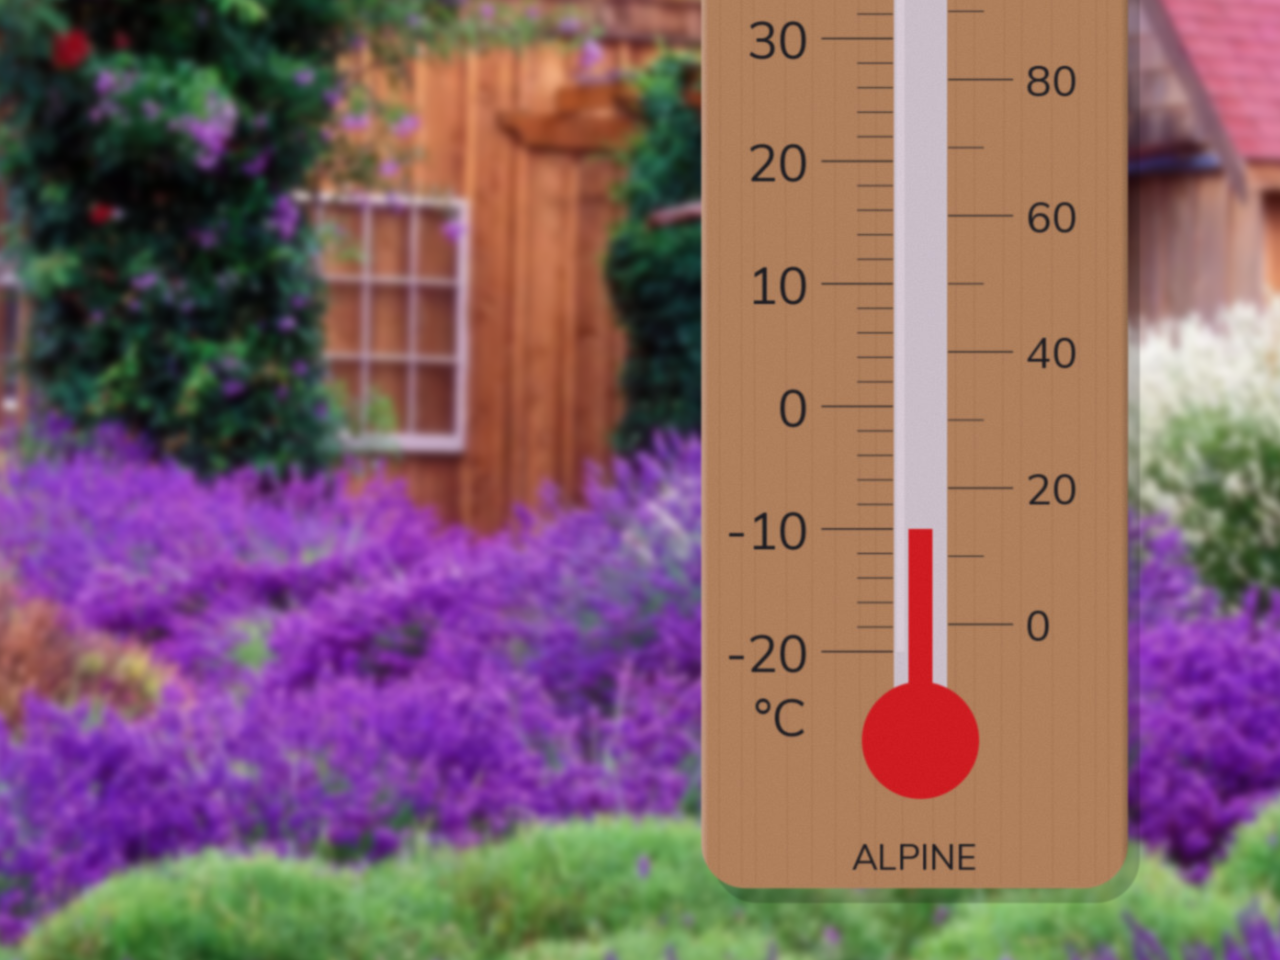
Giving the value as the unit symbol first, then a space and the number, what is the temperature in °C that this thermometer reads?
°C -10
